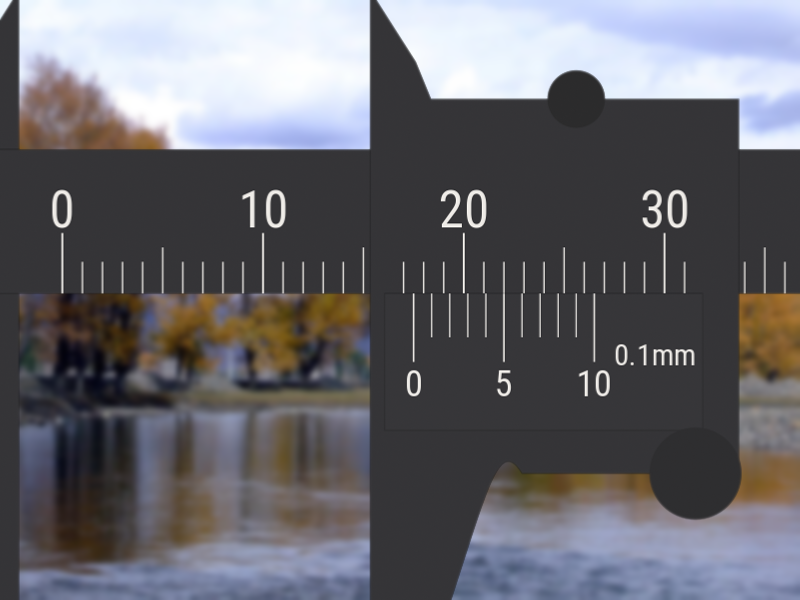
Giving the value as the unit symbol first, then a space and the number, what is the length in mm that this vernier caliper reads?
mm 17.5
